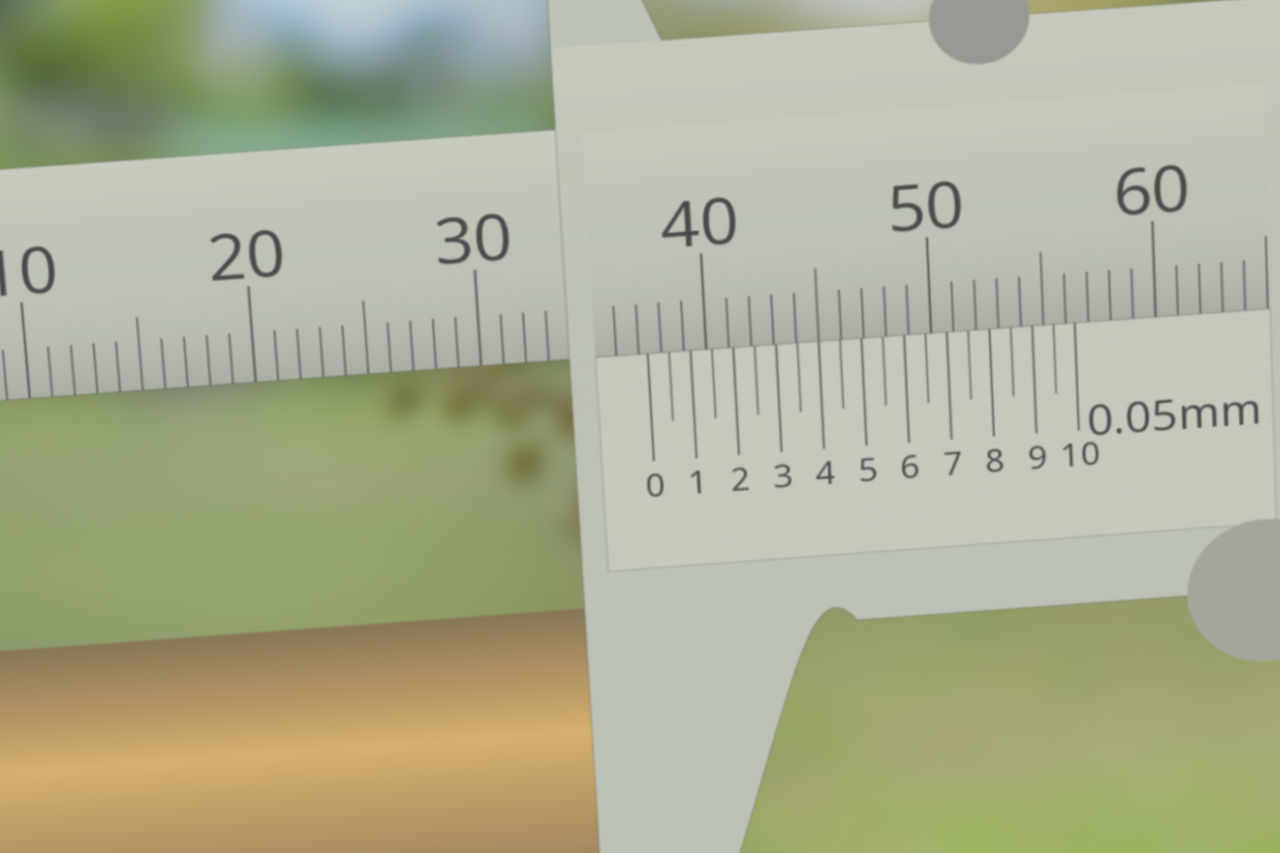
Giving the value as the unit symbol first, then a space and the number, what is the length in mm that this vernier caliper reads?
mm 37.4
